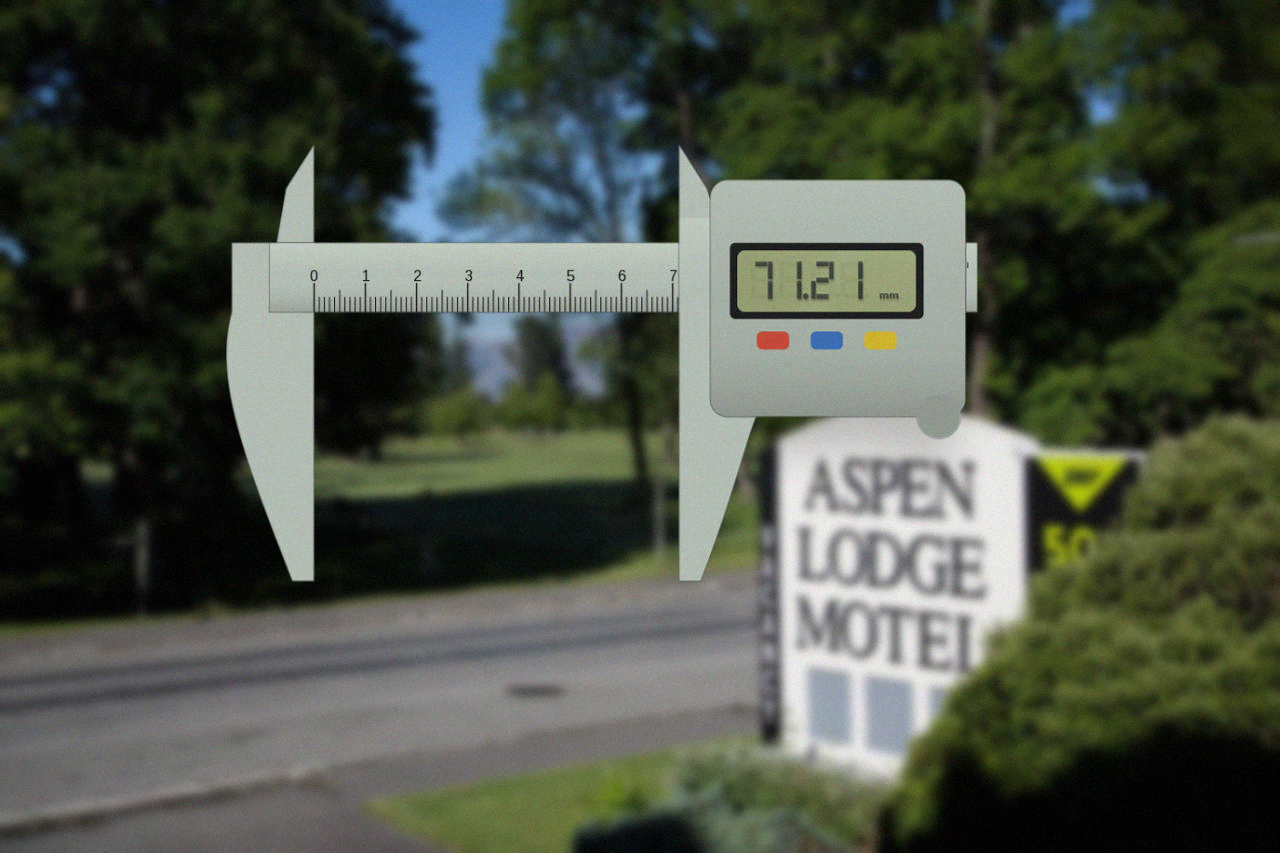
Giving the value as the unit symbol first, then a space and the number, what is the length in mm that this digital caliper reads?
mm 71.21
